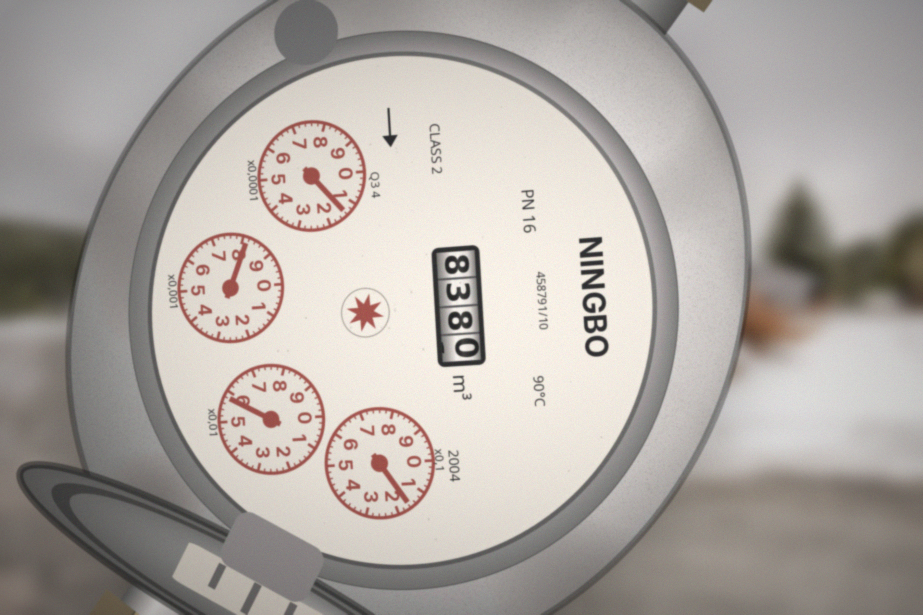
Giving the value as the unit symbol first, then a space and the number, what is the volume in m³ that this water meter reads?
m³ 8380.1581
